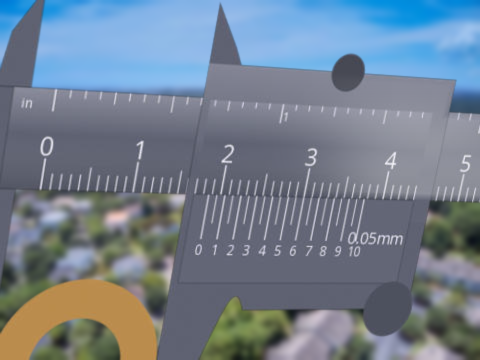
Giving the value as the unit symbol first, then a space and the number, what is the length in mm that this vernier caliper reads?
mm 18.6
